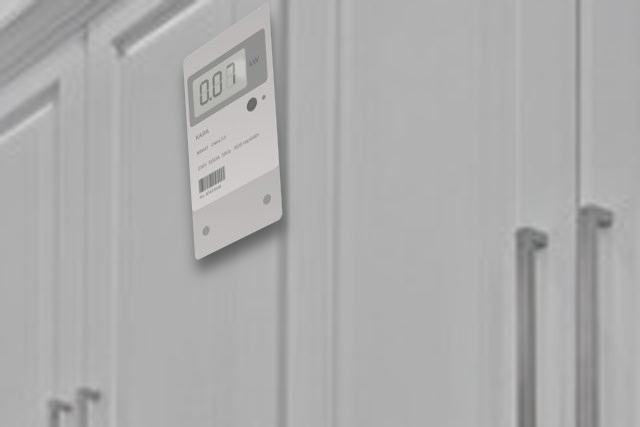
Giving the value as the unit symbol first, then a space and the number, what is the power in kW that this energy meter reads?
kW 0.07
